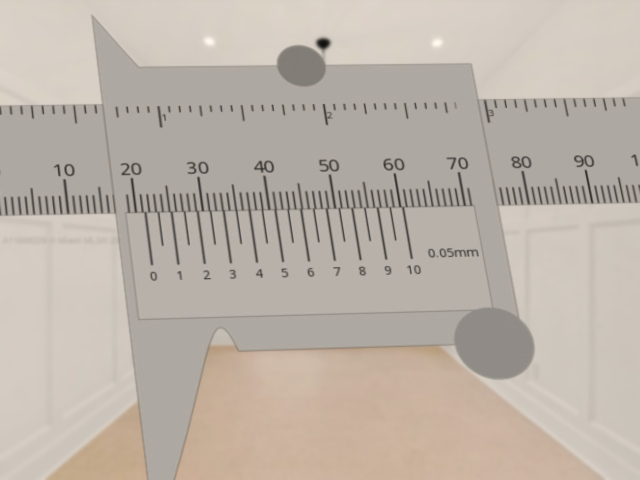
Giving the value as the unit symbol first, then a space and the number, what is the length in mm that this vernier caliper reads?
mm 21.4
